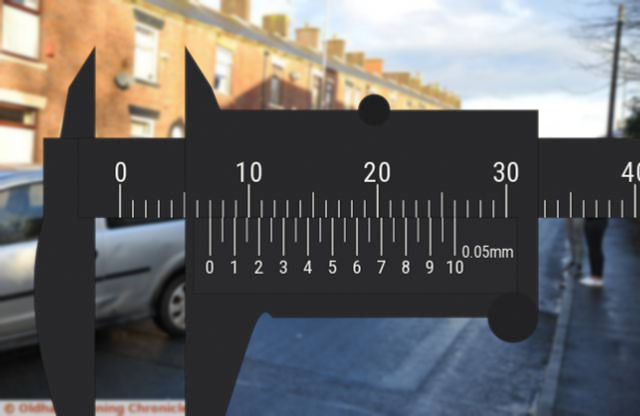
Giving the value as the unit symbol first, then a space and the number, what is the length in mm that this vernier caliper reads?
mm 7.0
